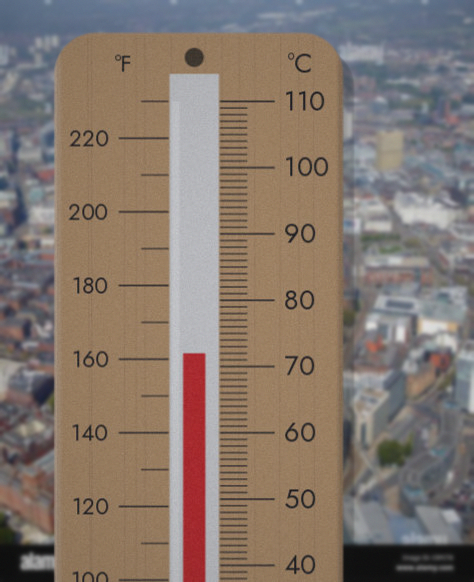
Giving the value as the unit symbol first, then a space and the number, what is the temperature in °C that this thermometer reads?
°C 72
